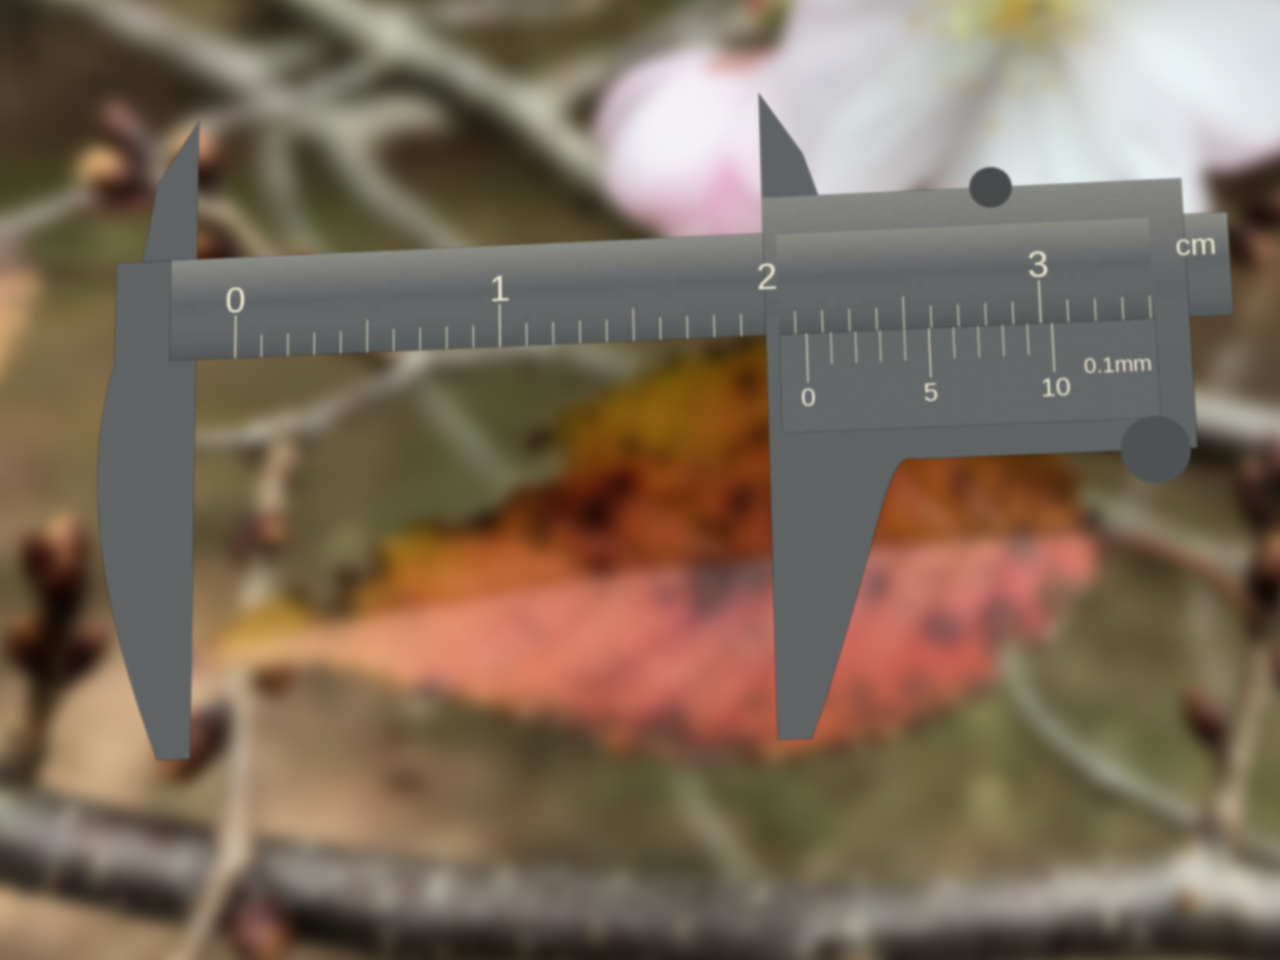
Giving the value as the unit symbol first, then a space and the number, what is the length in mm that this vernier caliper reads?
mm 21.4
